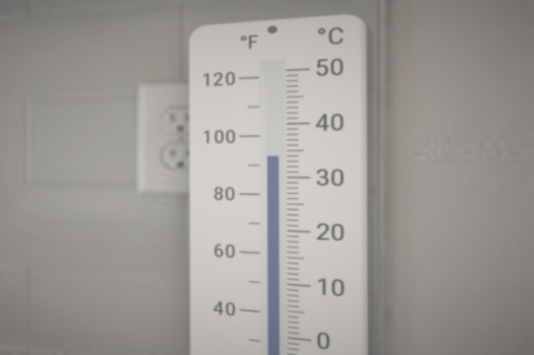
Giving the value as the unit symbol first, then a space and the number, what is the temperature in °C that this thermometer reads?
°C 34
